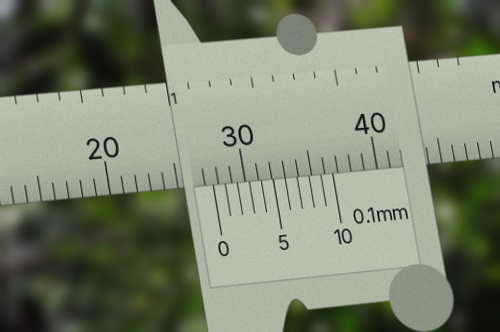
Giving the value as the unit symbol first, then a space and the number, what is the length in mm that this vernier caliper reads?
mm 27.6
